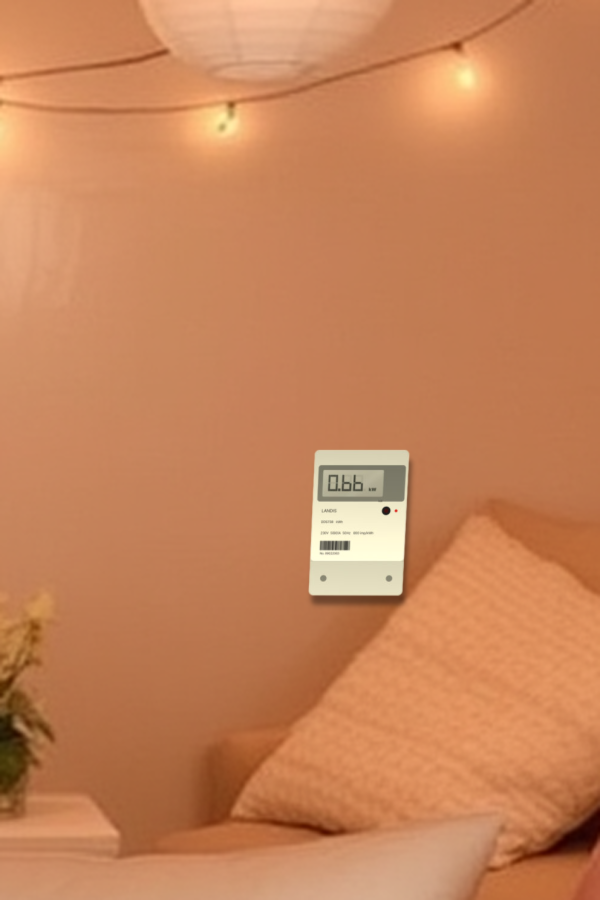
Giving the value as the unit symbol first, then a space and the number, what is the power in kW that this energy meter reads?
kW 0.66
